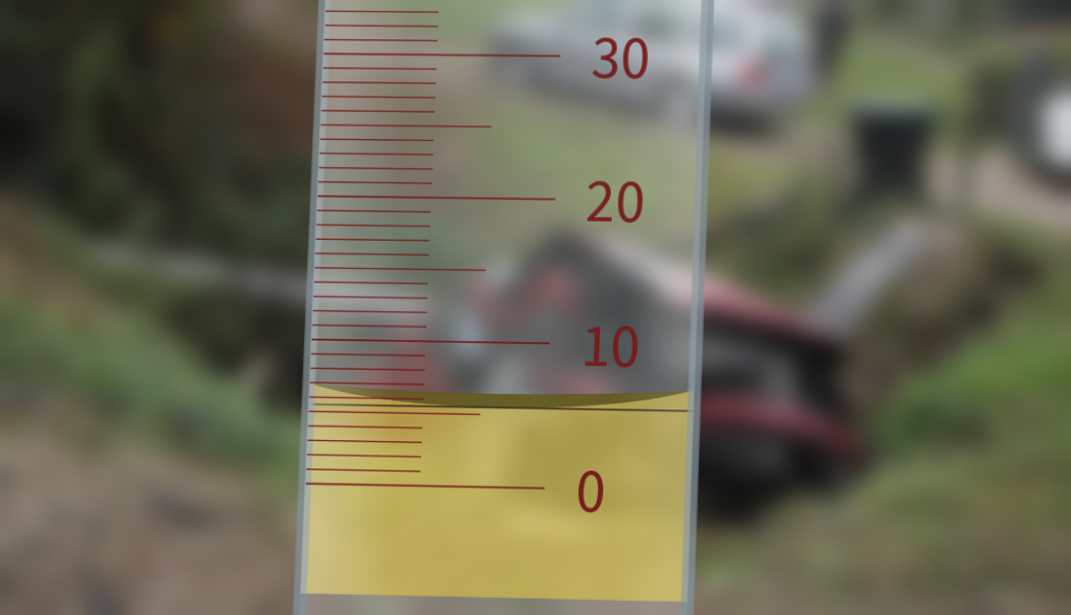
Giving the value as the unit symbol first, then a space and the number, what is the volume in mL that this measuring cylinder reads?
mL 5.5
